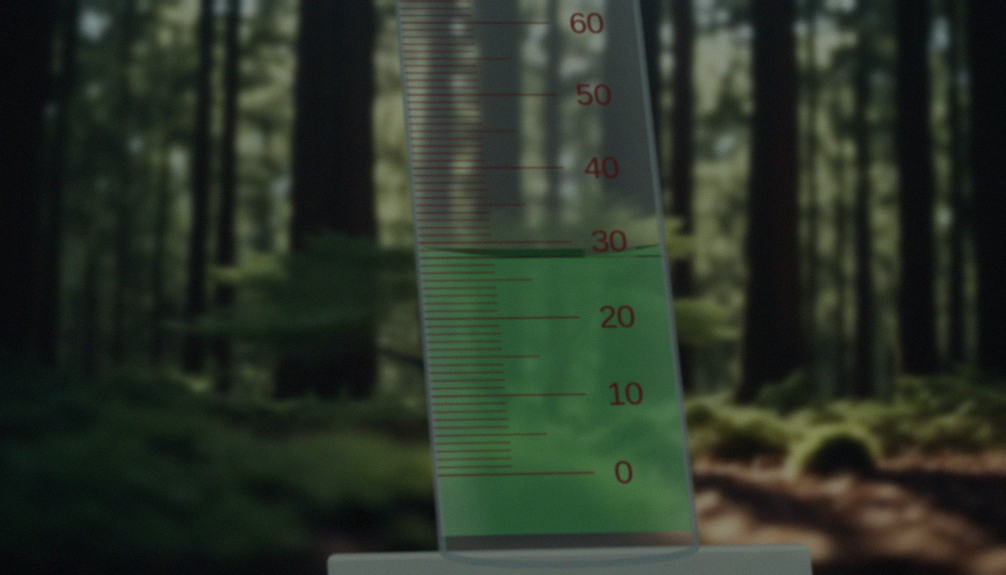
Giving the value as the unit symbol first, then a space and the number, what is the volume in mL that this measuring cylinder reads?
mL 28
